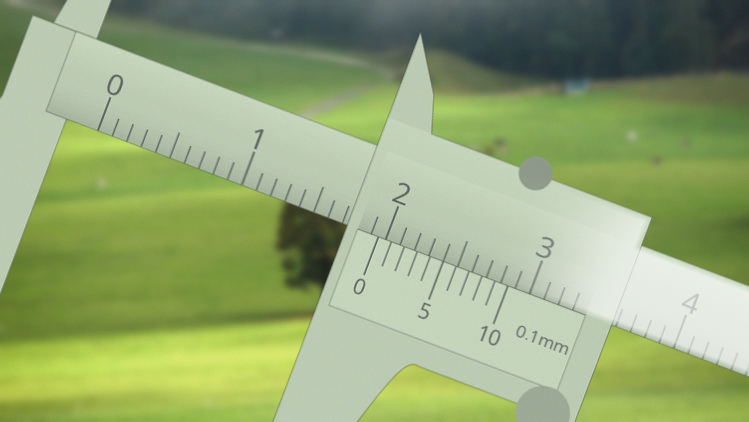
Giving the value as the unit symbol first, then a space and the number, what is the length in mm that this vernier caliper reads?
mm 19.5
